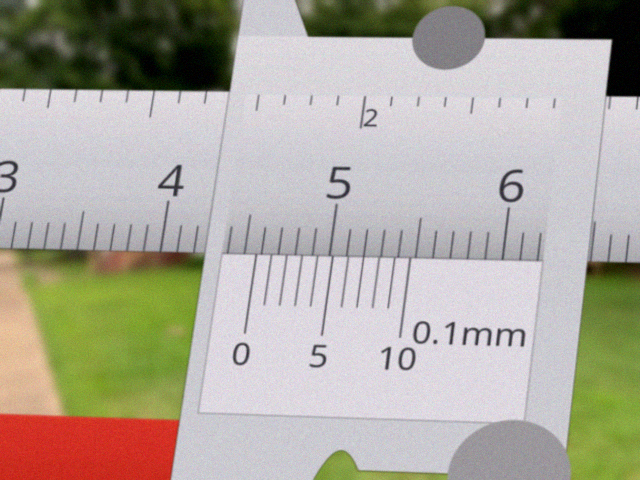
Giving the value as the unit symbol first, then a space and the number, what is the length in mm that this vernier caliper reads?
mm 45.7
